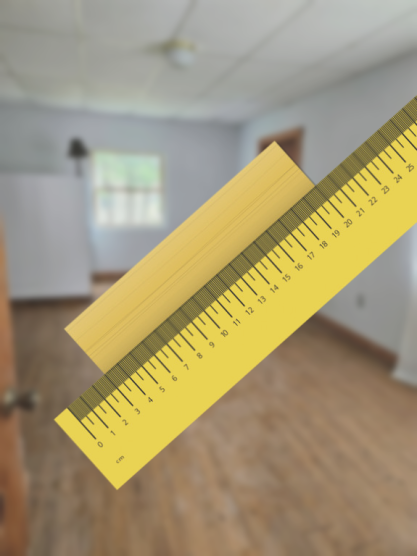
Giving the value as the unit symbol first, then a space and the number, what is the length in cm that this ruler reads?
cm 17
